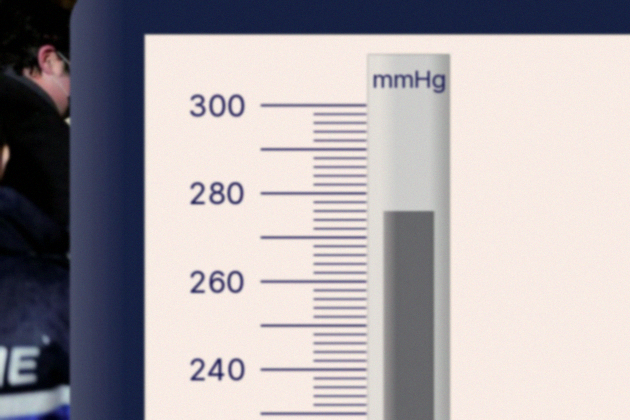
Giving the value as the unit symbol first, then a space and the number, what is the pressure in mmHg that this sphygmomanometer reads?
mmHg 276
